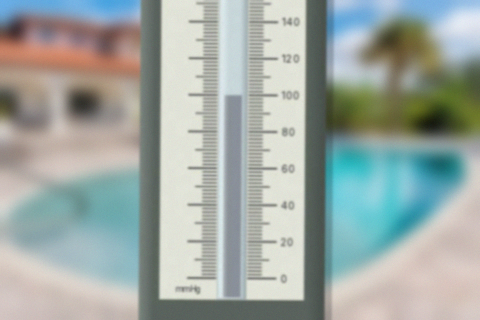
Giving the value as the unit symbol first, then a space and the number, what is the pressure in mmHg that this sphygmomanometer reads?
mmHg 100
